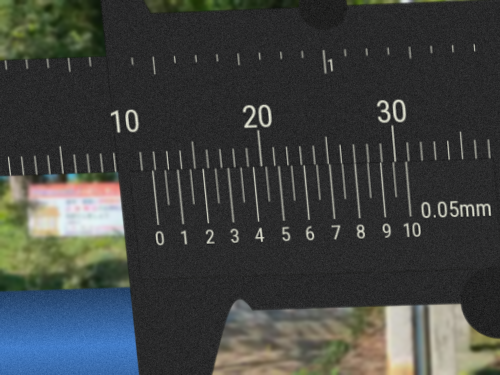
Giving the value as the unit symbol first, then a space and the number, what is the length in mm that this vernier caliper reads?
mm 11.8
